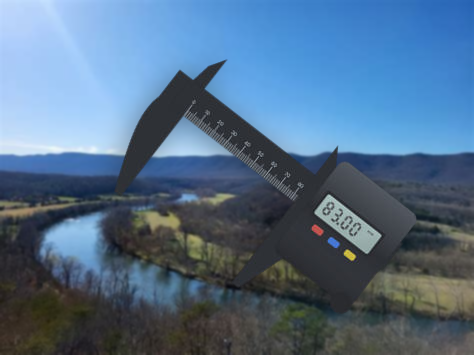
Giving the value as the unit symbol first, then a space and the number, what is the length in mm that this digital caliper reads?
mm 83.00
